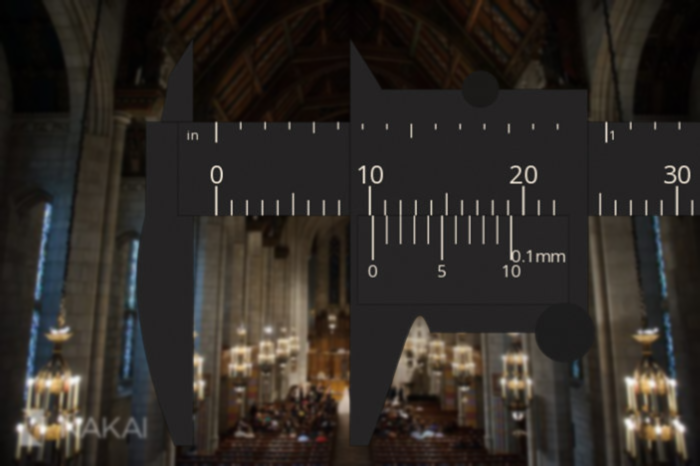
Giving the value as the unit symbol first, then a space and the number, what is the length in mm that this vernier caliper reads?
mm 10.2
